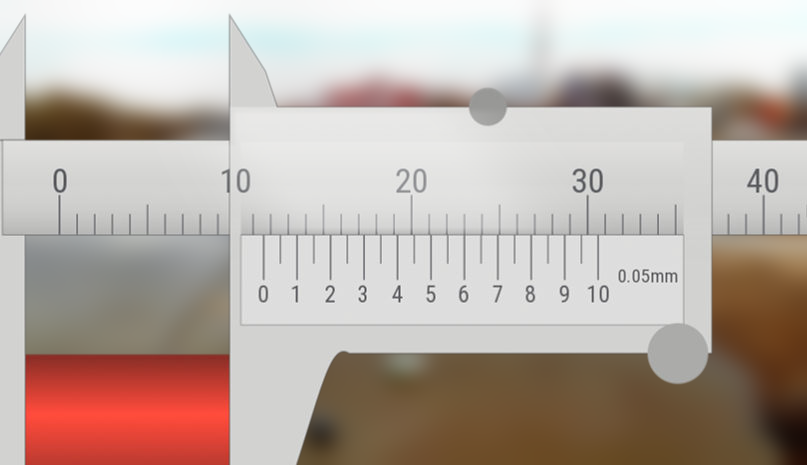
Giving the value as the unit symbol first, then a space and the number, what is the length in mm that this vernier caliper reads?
mm 11.6
